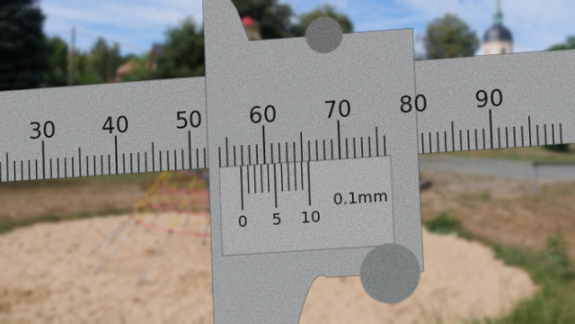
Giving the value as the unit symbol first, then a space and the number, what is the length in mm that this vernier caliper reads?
mm 56.8
